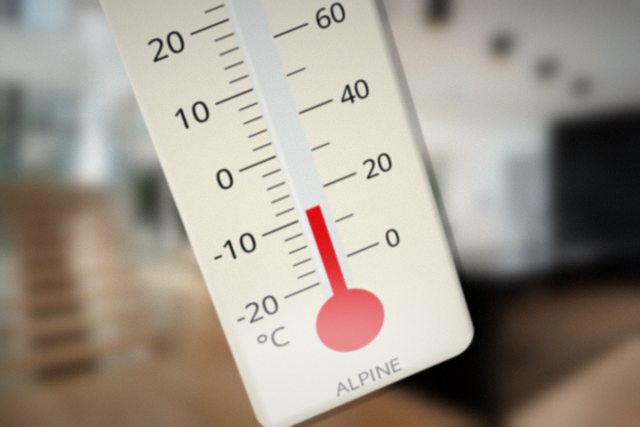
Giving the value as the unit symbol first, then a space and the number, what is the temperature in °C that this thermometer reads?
°C -9
